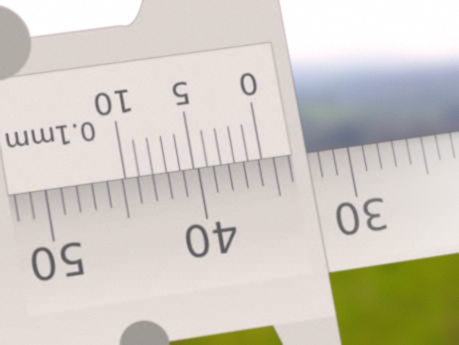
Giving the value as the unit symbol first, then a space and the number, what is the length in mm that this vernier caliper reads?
mm 35.8
